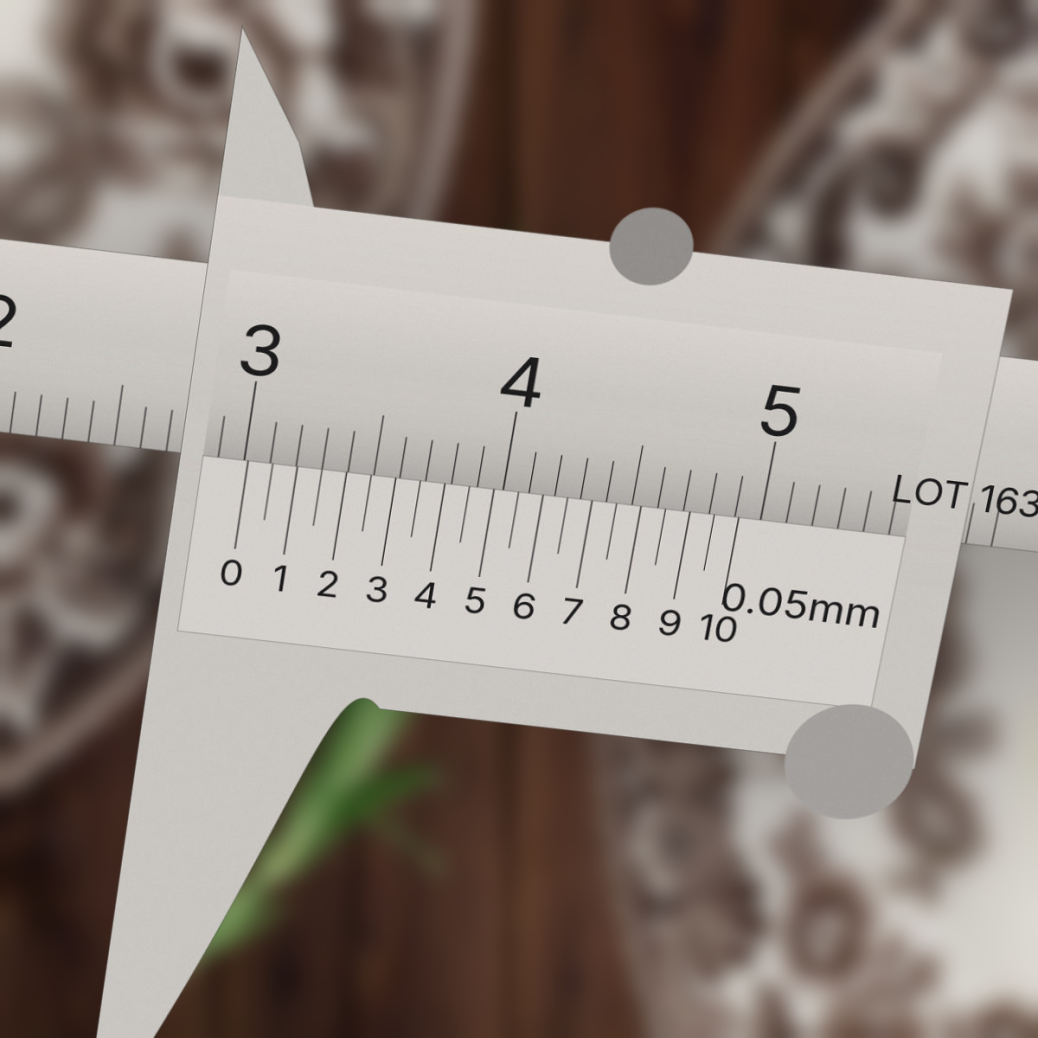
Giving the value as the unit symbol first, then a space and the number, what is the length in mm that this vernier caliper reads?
mm 30.15
